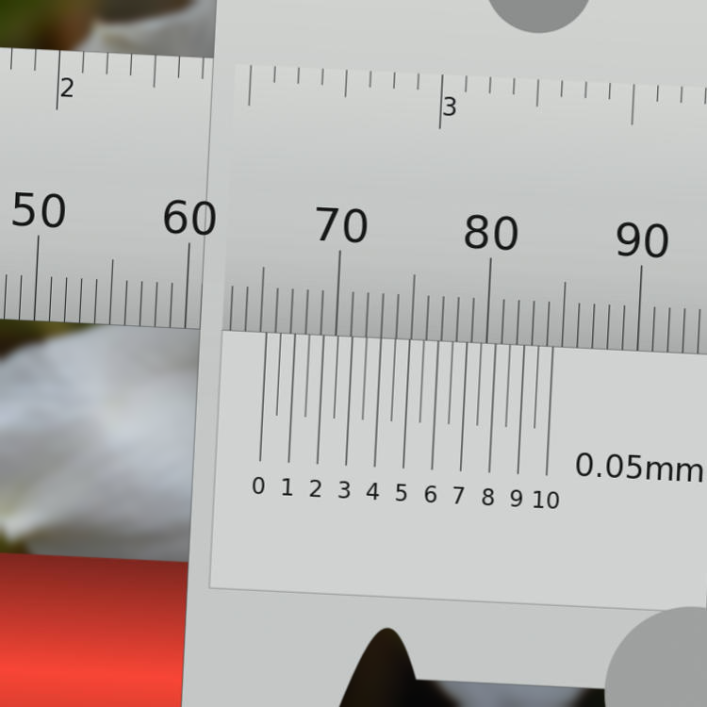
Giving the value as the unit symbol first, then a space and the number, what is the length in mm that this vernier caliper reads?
mm 65.4
